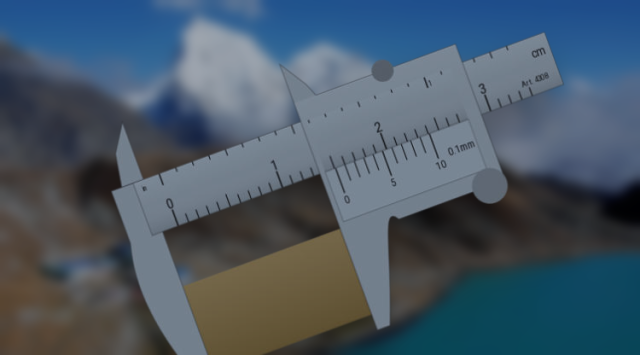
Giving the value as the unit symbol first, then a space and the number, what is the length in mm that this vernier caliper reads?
mm 15.1
